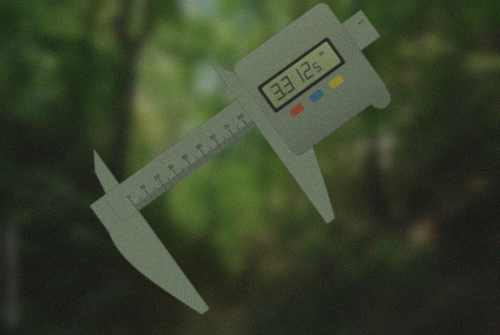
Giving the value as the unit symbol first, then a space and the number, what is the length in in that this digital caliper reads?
in 3.3125
